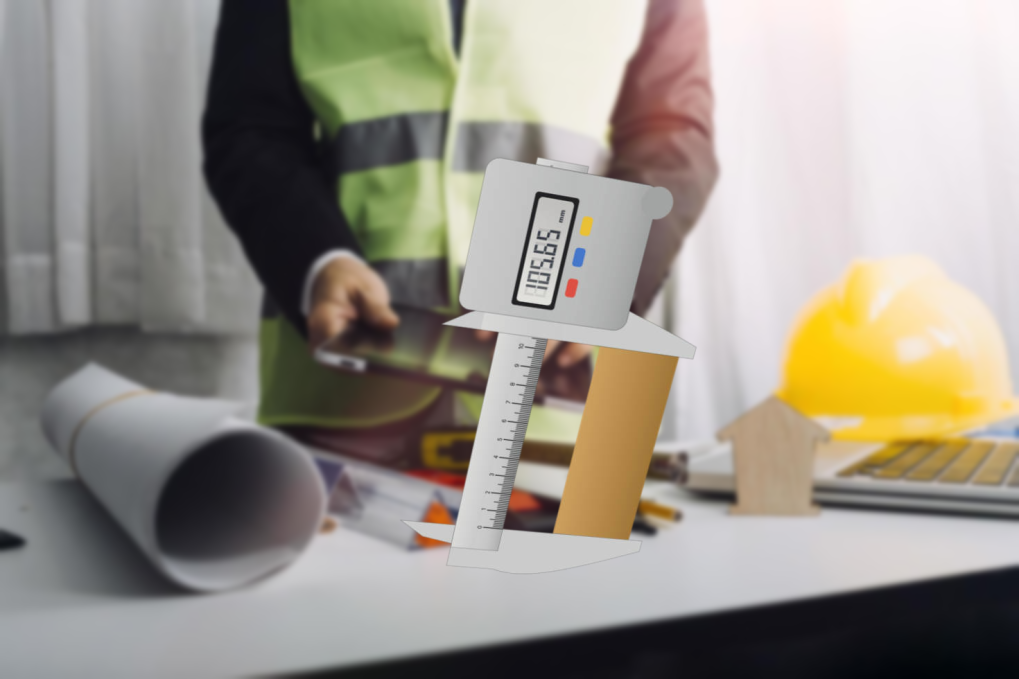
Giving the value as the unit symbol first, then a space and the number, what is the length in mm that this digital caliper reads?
mm 105.65
